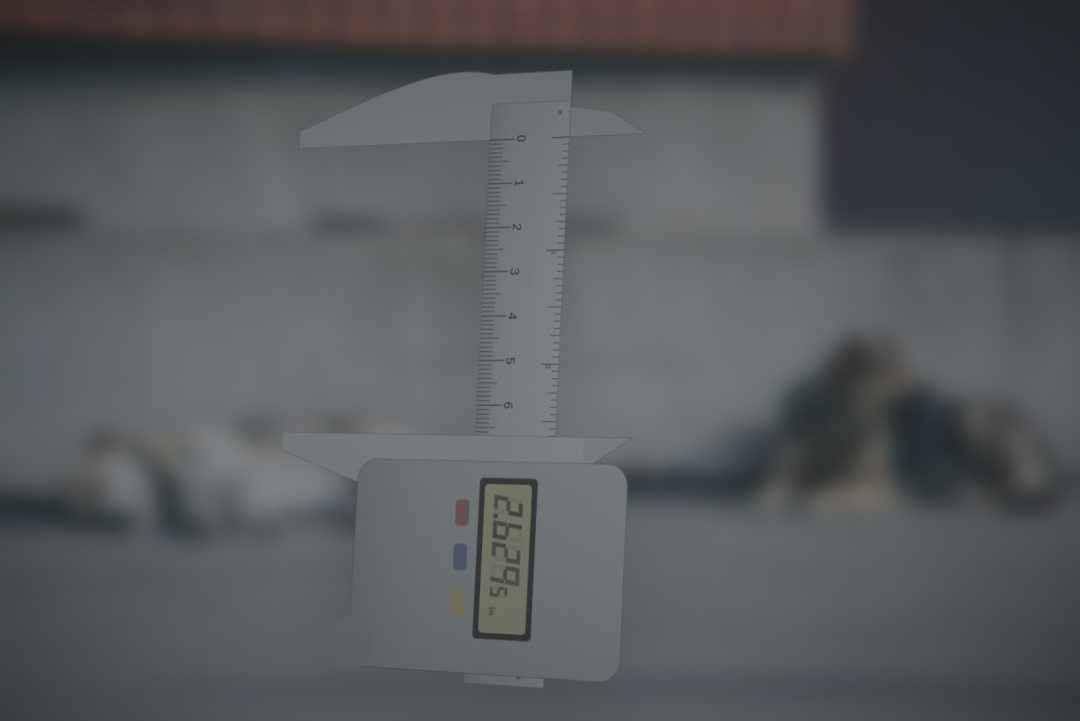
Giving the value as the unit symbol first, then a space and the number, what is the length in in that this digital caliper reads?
in 2.6295
